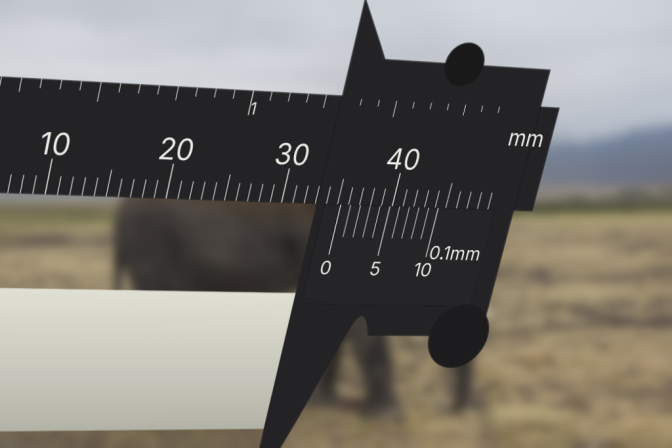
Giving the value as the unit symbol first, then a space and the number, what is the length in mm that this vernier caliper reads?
mm 35.3
